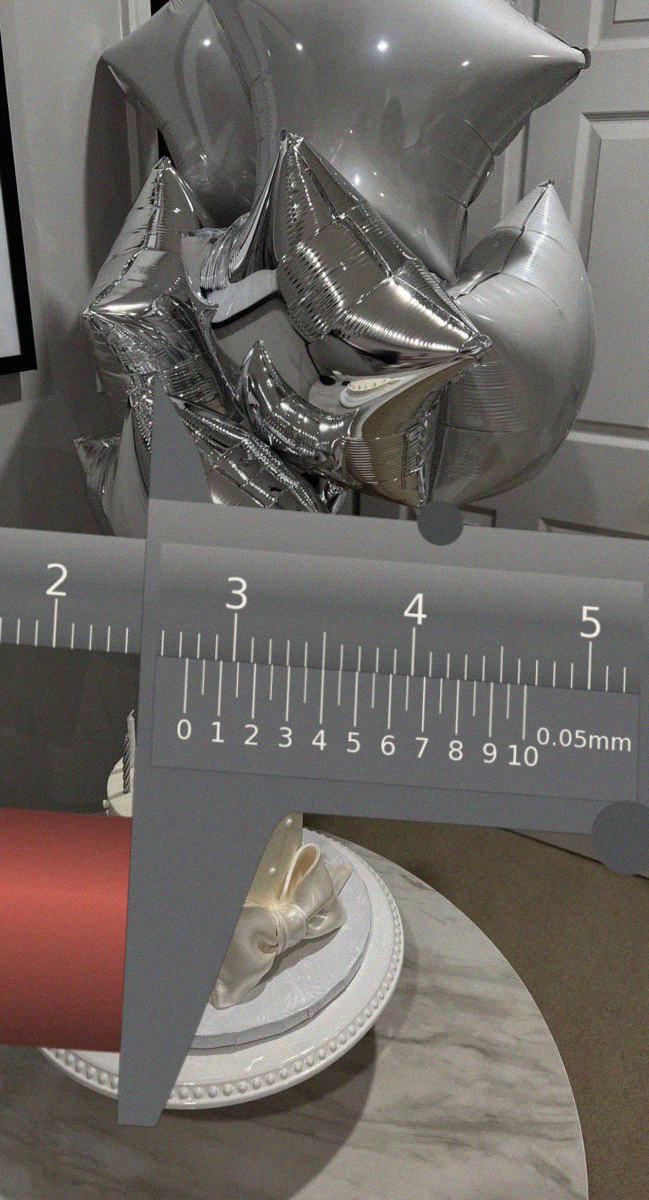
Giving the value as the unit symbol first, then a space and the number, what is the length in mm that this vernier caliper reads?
mm 27.4
